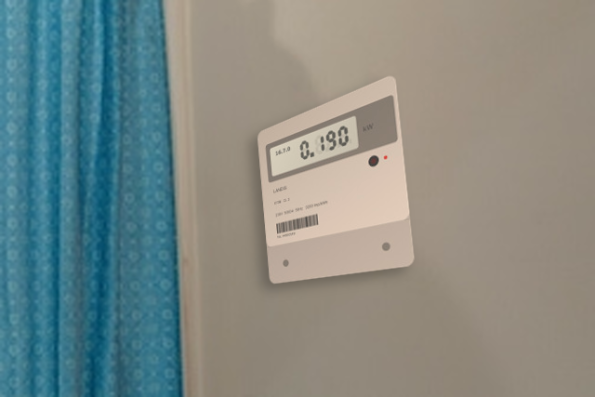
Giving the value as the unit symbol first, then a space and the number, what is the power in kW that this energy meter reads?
kW 0.190
